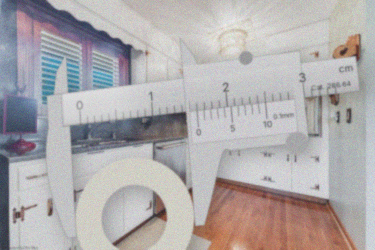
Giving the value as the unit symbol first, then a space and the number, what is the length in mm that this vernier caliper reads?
mm 16.0
